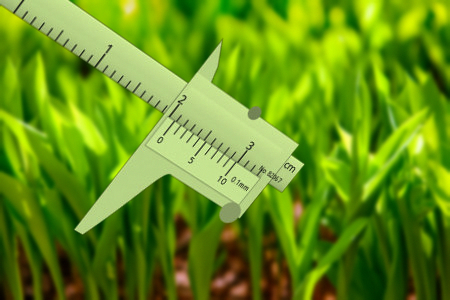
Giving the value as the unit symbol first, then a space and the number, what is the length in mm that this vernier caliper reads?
mm 20.8
